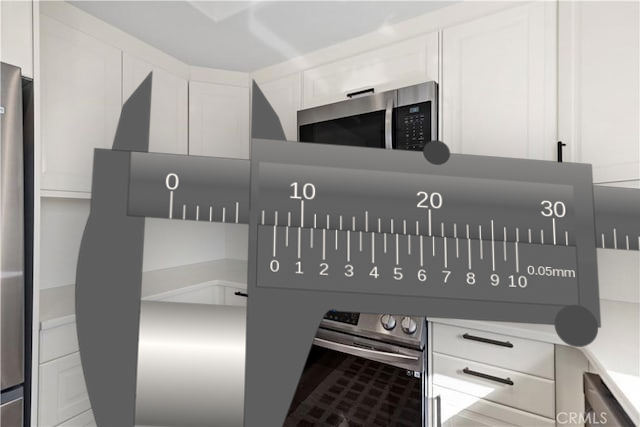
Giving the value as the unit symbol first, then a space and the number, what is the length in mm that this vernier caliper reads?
mm 7.9
